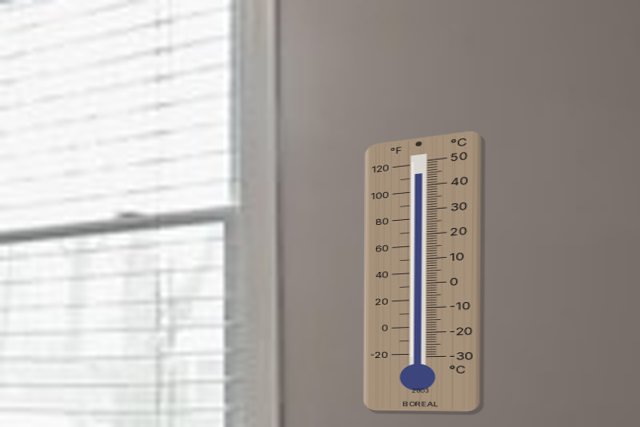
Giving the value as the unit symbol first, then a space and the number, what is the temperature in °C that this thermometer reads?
°C 45
